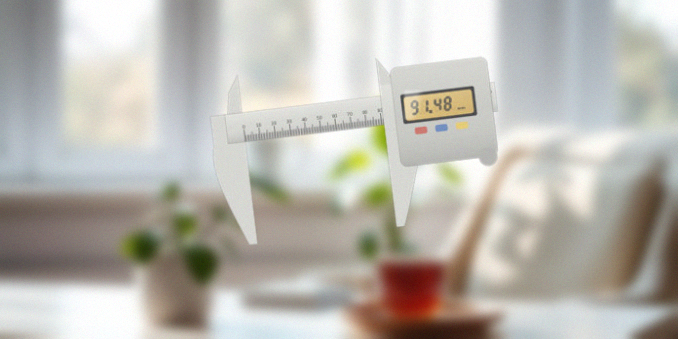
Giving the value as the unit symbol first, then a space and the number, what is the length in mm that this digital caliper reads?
mm 91.48
